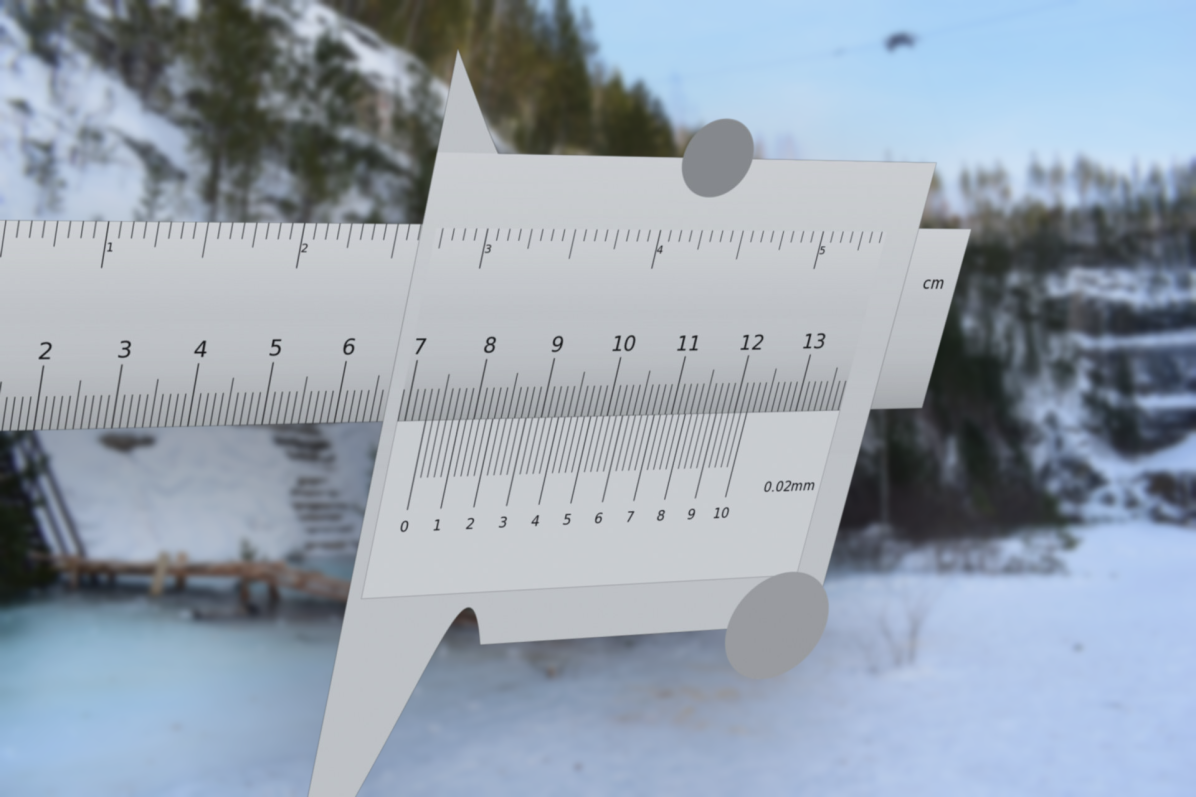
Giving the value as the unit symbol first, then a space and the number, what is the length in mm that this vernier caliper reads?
mm 73.0
